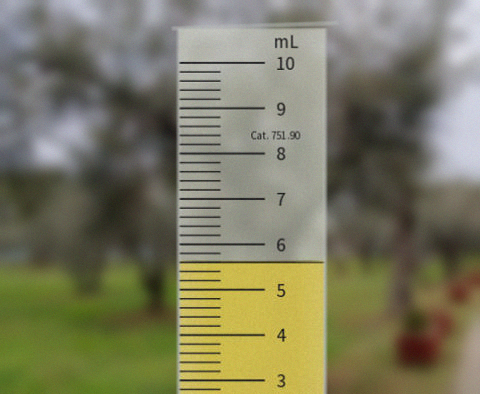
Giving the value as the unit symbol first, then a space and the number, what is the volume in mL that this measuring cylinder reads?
mL 5.6
